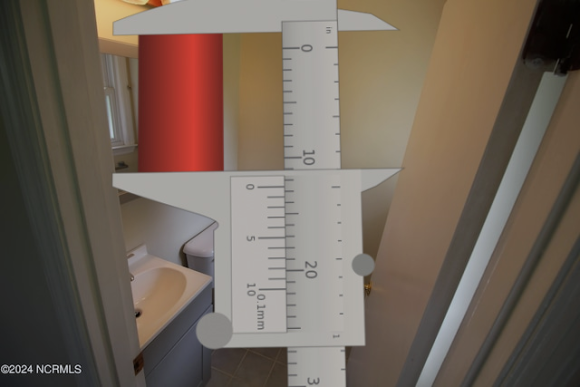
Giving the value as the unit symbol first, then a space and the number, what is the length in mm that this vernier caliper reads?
mm 12.6
